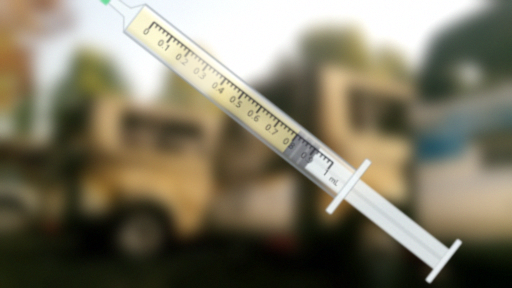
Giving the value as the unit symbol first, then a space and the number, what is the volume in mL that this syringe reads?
mL 0.8
